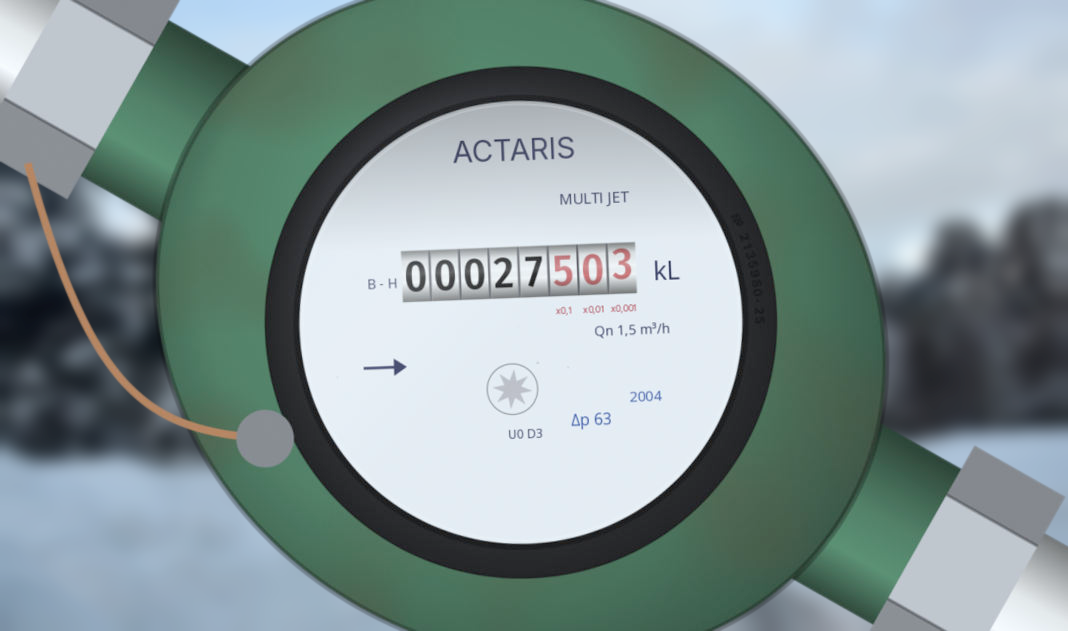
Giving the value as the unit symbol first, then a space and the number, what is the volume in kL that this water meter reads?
kL 27.503
